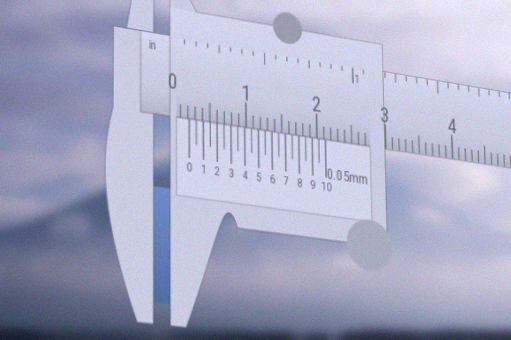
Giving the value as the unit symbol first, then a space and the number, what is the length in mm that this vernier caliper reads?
mm 2.2
